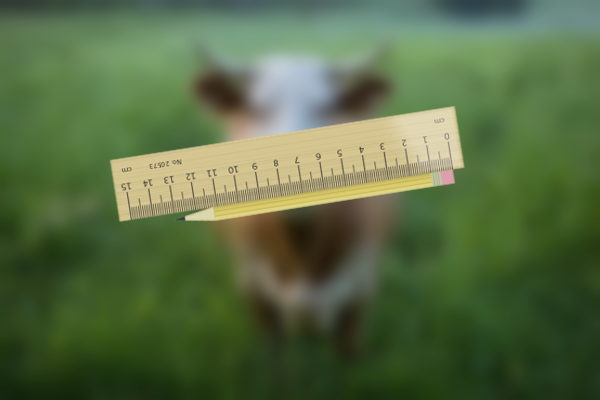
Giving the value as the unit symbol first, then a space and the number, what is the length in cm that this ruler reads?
cm 13
